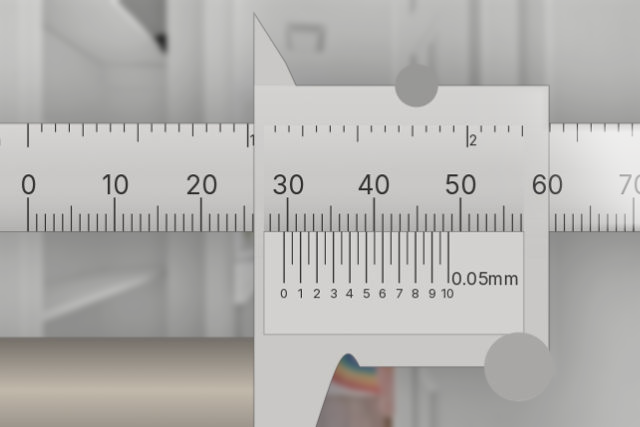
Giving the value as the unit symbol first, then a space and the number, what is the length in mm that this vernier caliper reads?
mm 29.6
